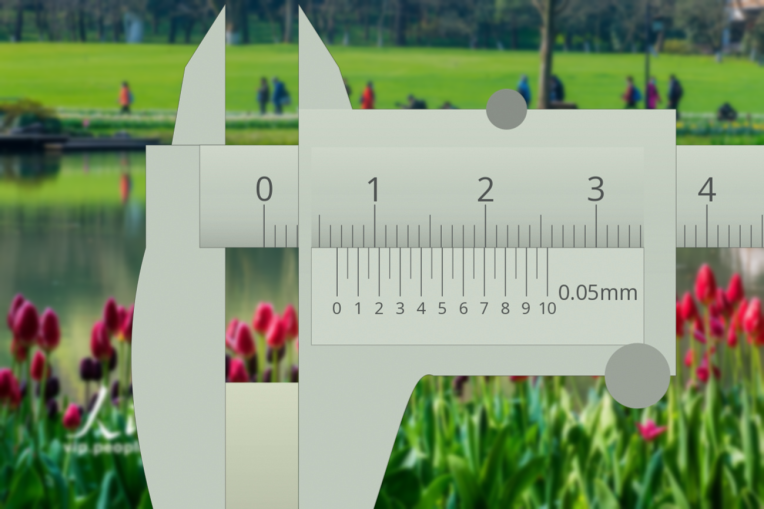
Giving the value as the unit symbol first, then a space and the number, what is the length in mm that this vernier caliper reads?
mm 6.6
